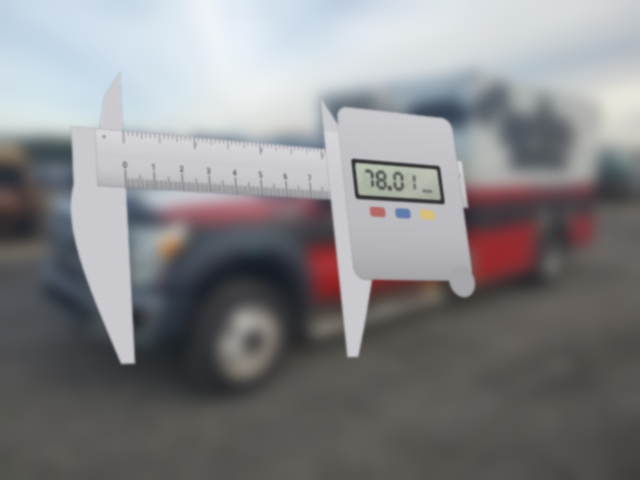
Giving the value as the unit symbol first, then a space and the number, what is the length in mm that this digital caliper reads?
mm 78.01
